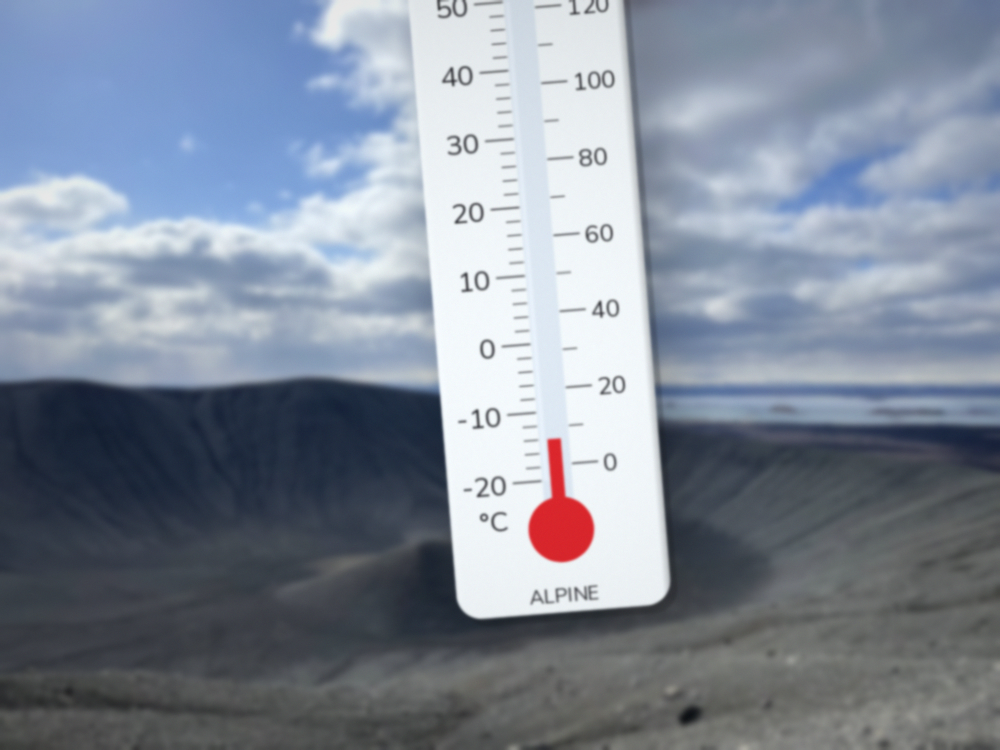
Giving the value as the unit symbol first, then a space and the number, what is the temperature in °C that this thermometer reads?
°C -14
